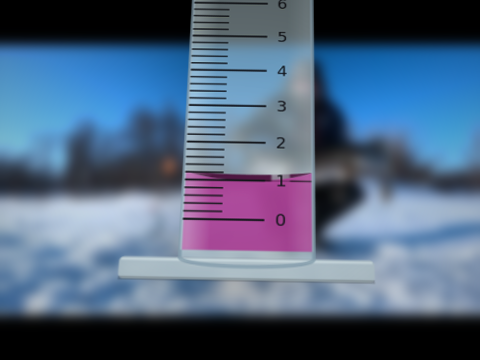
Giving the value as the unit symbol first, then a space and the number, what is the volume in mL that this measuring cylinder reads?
mL 1
